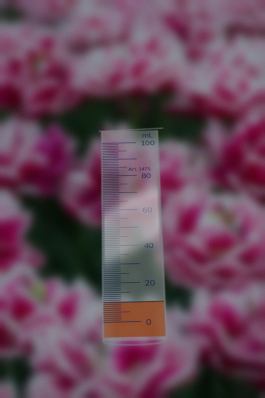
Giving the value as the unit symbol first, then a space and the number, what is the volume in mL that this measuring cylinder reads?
mL 10
